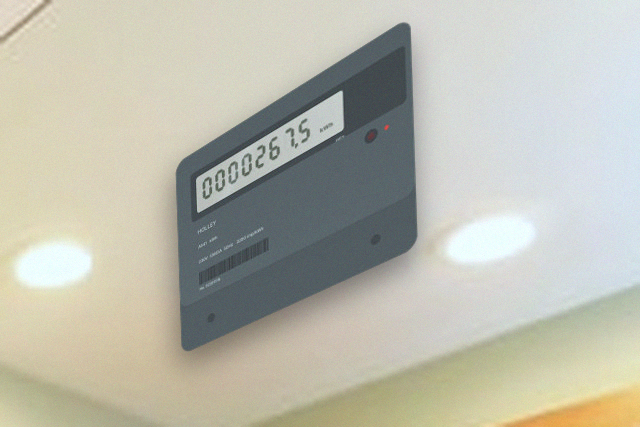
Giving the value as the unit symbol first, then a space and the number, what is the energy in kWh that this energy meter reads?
kWh 267.5
